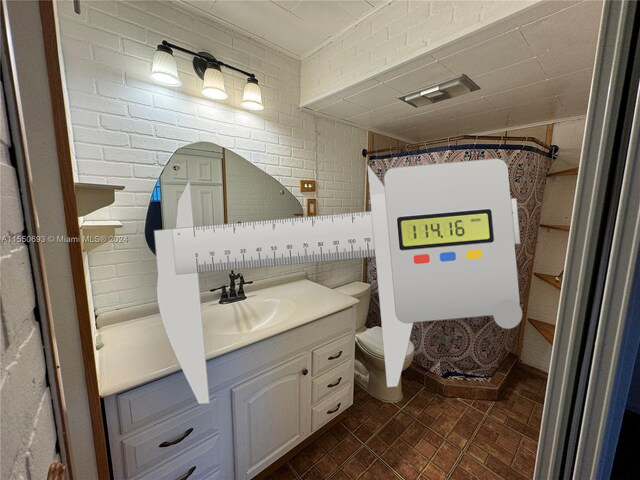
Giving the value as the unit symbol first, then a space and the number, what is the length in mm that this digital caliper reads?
mm 114.16
